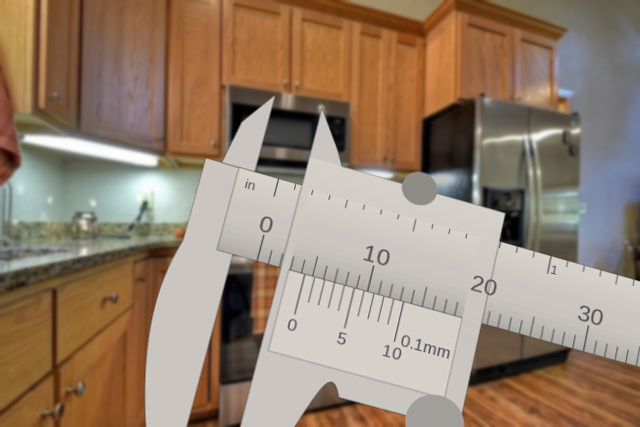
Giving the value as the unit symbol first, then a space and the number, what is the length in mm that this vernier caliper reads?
mm 4.3
